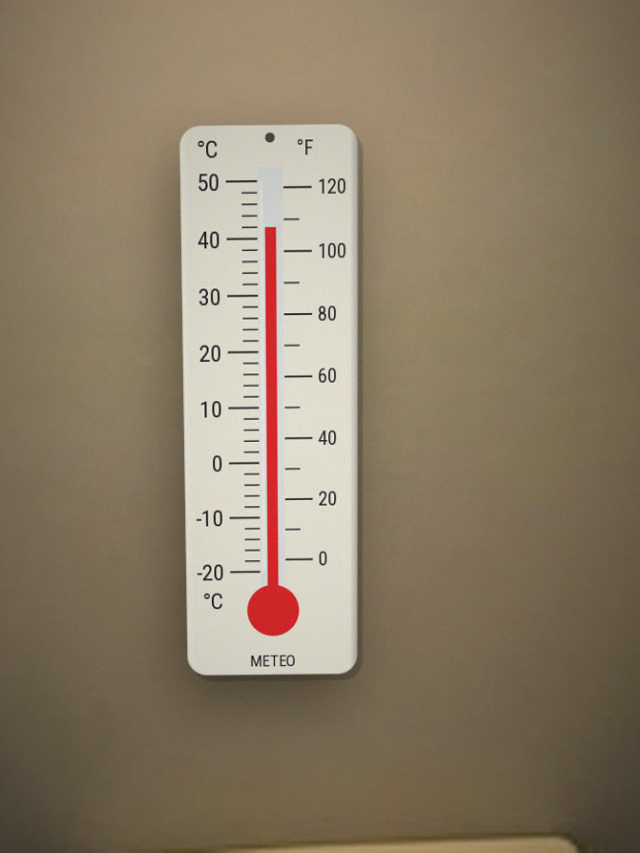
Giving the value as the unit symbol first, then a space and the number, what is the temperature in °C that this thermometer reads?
°C 42
